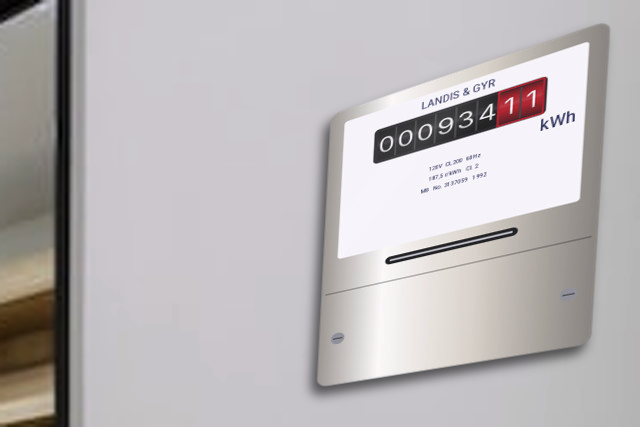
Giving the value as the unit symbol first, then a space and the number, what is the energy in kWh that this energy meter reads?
kWh 934.11
